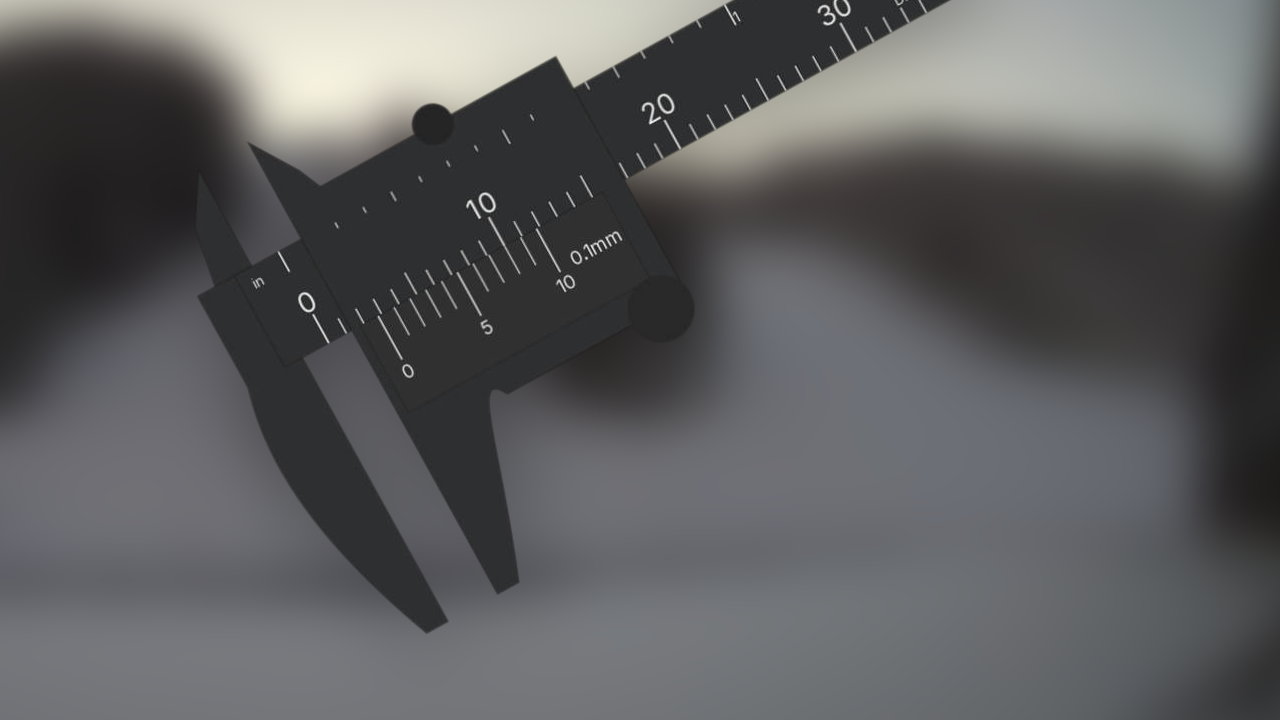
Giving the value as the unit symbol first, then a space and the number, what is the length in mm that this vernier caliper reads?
mm 2.8
